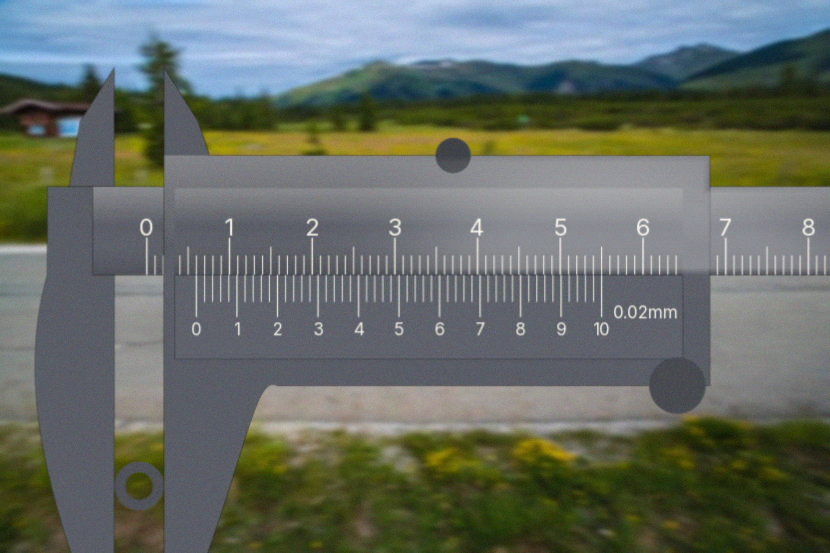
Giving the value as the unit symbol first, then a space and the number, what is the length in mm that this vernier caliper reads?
mm 6.0
